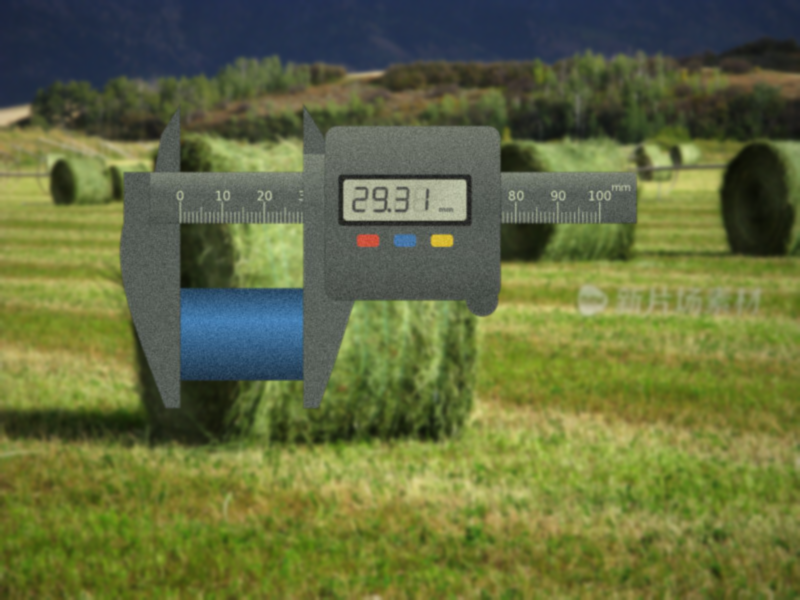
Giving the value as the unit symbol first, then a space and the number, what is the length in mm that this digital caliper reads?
mm 29.31
